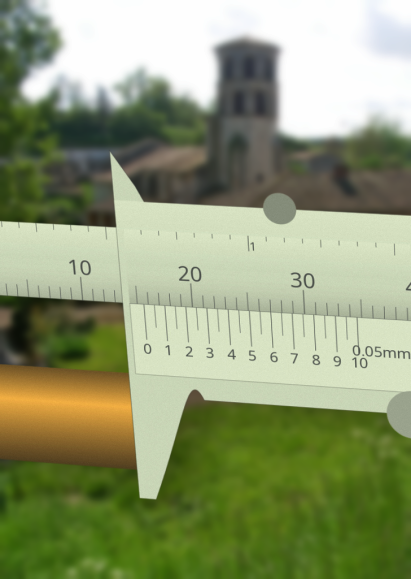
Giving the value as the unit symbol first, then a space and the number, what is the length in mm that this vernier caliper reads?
mm 15.6
